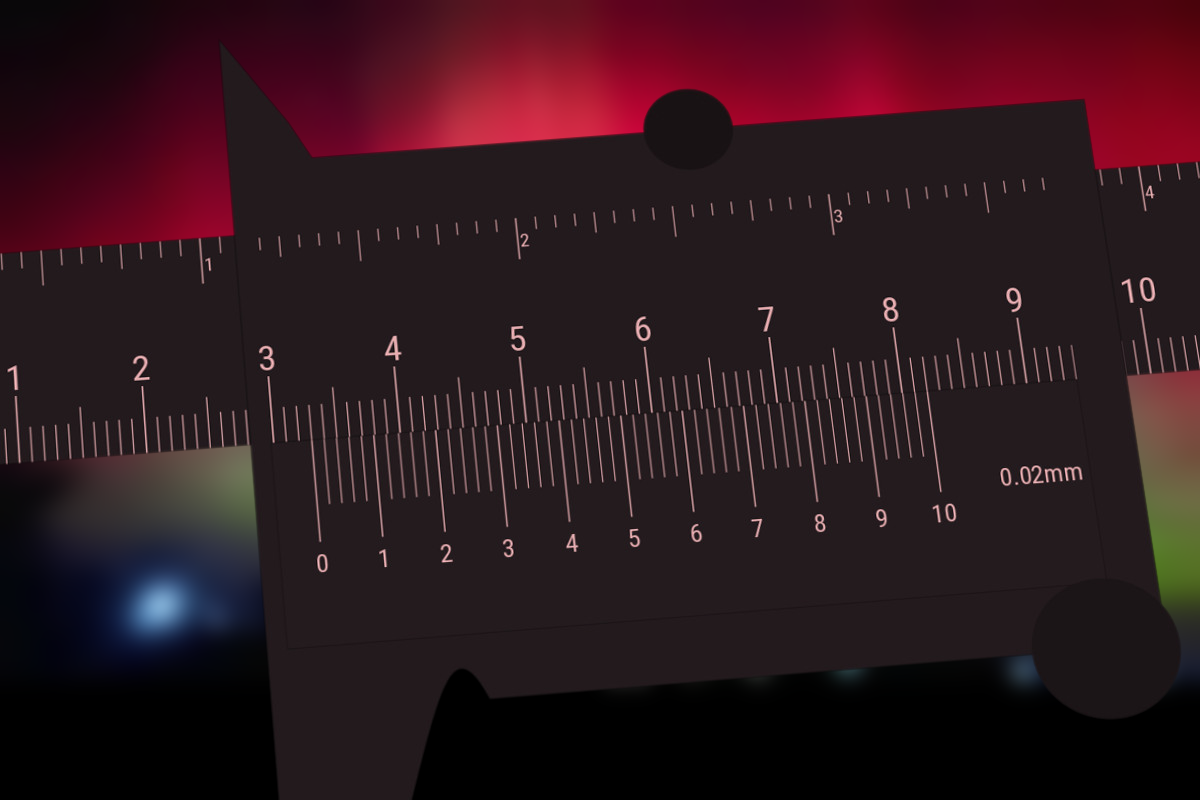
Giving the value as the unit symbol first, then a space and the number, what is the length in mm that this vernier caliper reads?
mm 33.0
